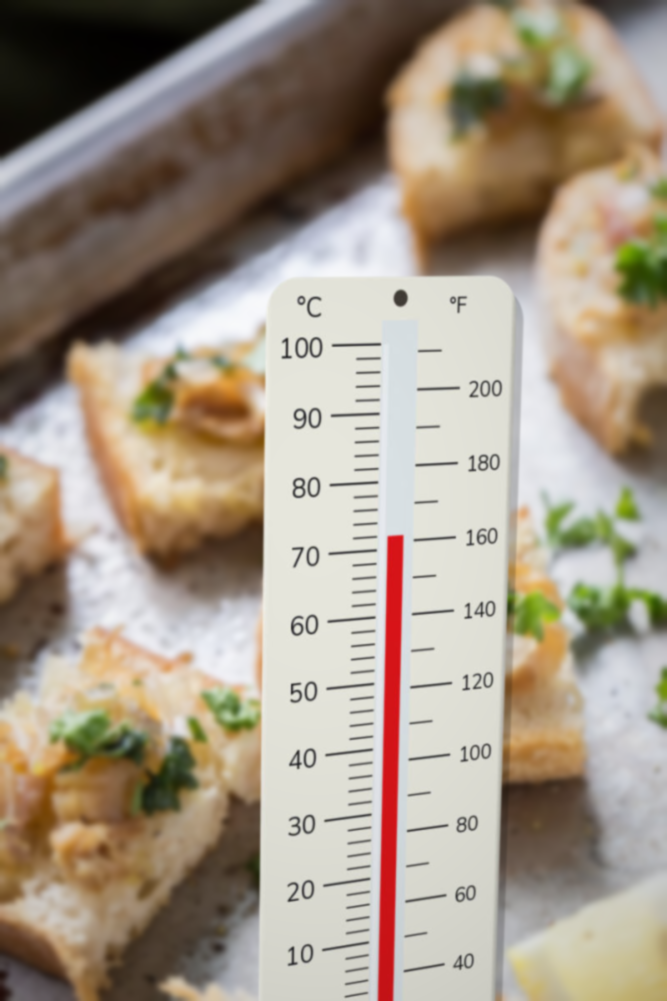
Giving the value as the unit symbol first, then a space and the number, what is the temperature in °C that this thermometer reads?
°C 72
